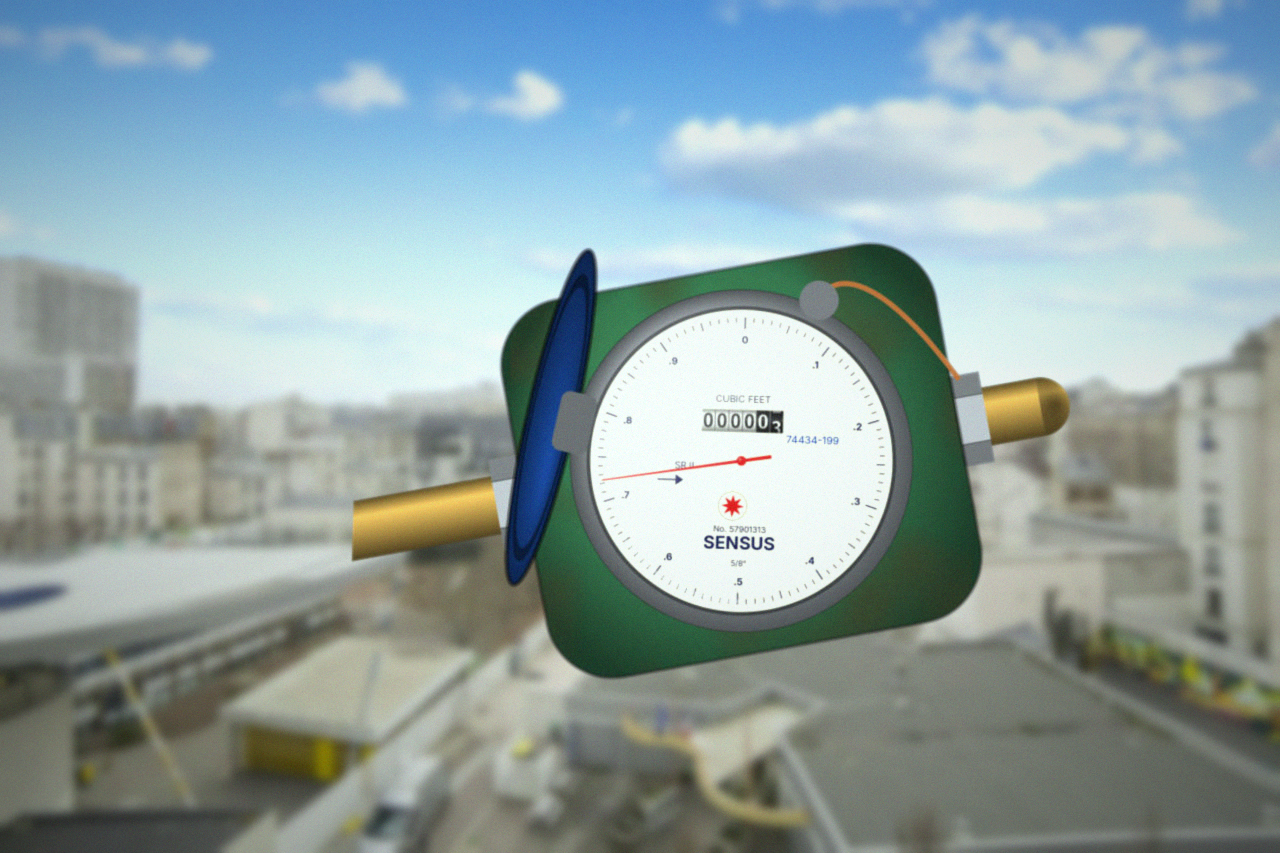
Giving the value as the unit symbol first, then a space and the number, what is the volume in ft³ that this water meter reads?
ft³ 2.72
